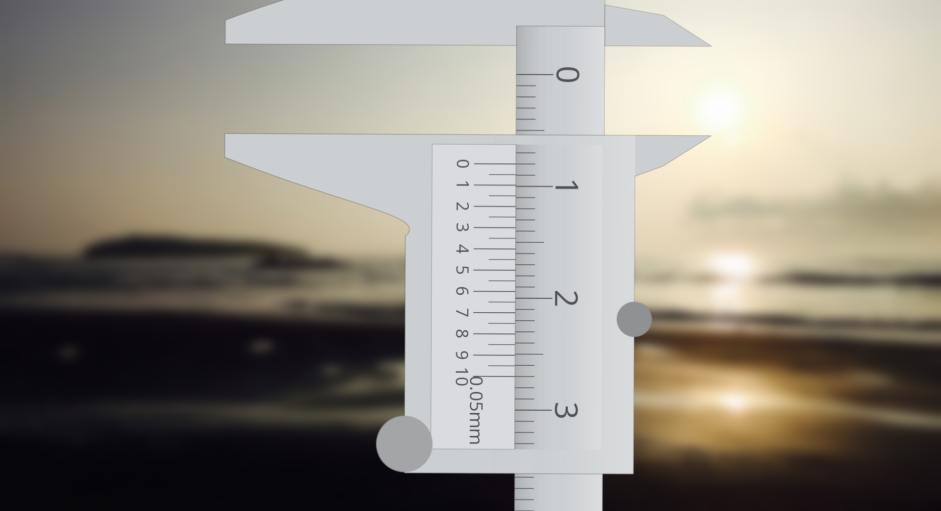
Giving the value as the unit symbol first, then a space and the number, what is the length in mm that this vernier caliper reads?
mm 8.0
